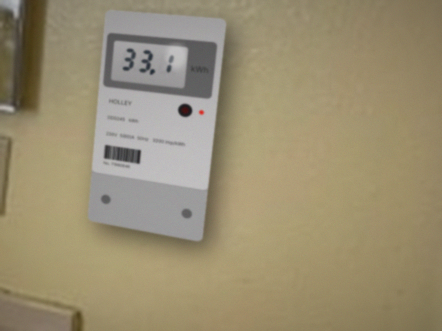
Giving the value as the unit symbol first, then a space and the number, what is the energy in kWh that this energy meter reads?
kWh 33.1
